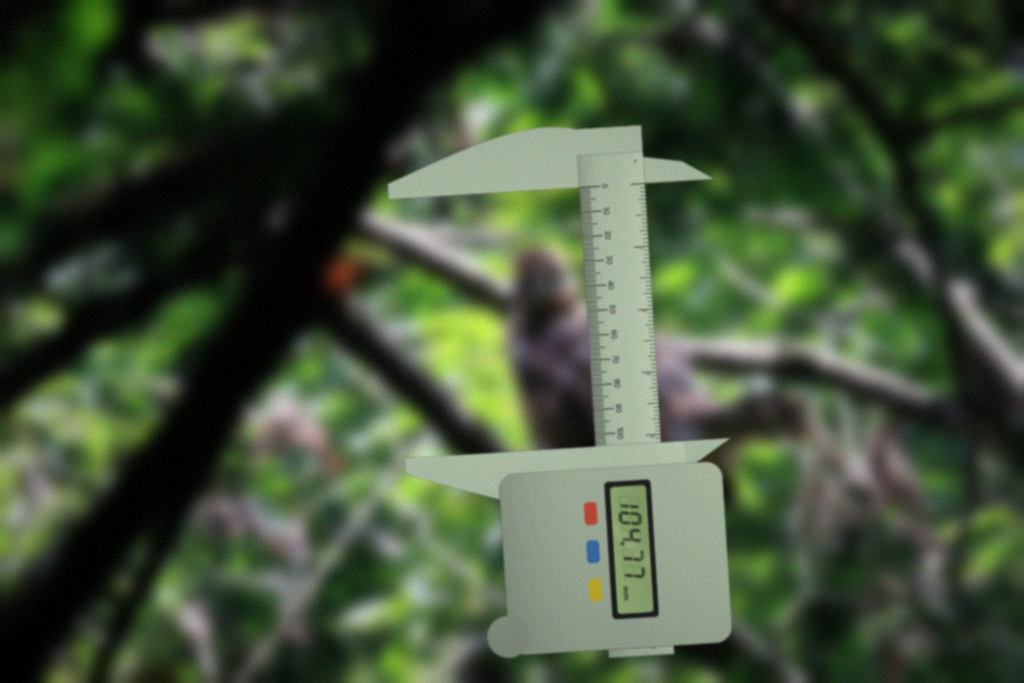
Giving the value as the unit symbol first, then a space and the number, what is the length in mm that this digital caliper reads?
mm 104.77
